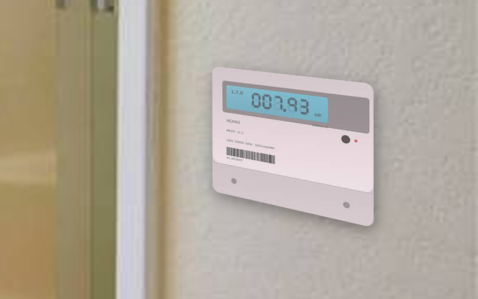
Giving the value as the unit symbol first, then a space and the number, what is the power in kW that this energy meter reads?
kW 7.93
